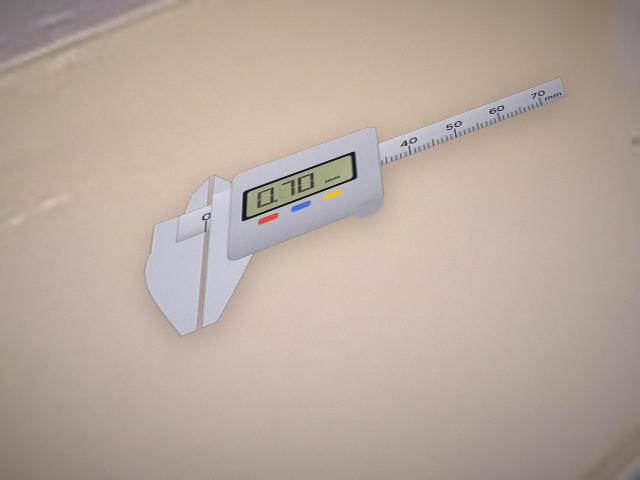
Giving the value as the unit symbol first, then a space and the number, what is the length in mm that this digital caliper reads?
mm 0.70
